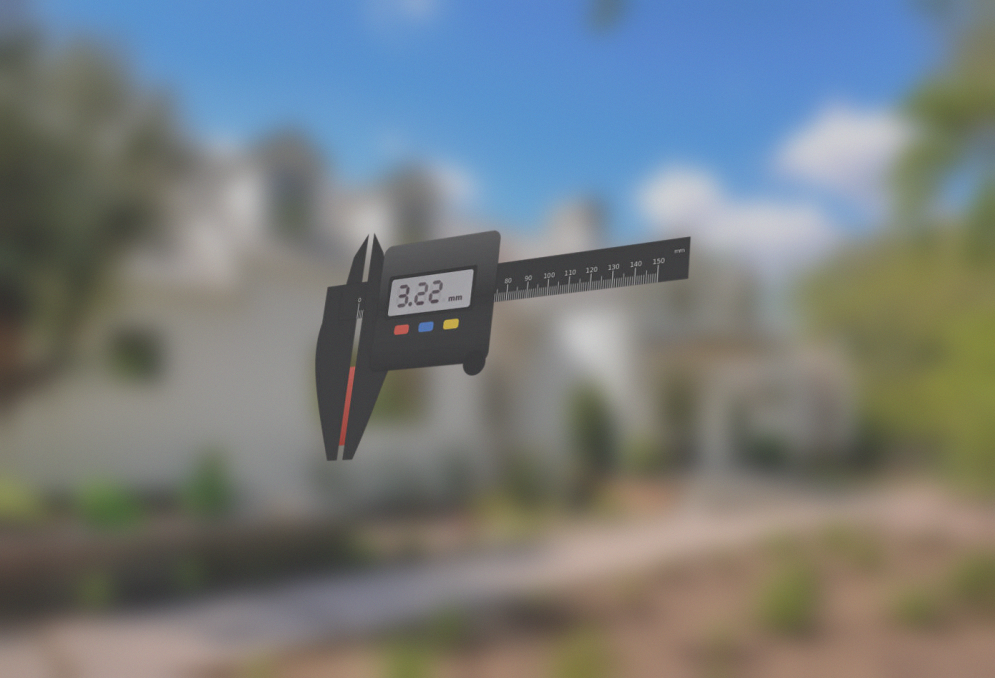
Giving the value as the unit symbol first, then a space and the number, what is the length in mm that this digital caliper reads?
mm 3.22
